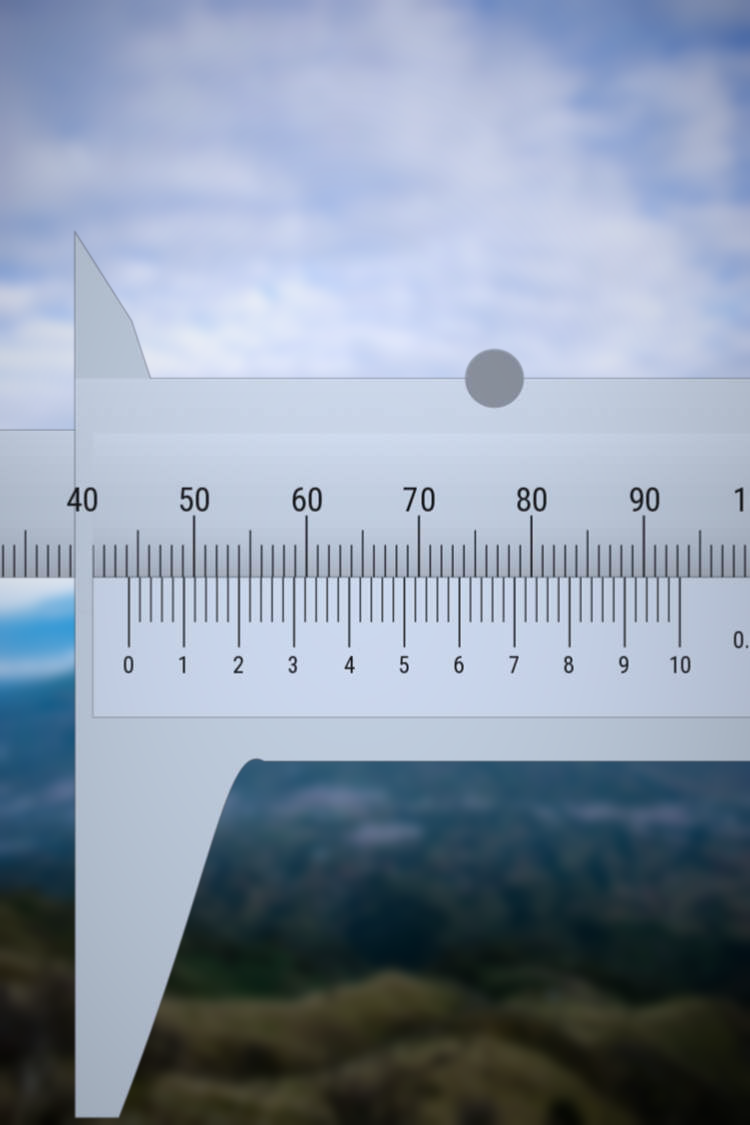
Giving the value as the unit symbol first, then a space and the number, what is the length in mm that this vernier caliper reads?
mm 44.2
